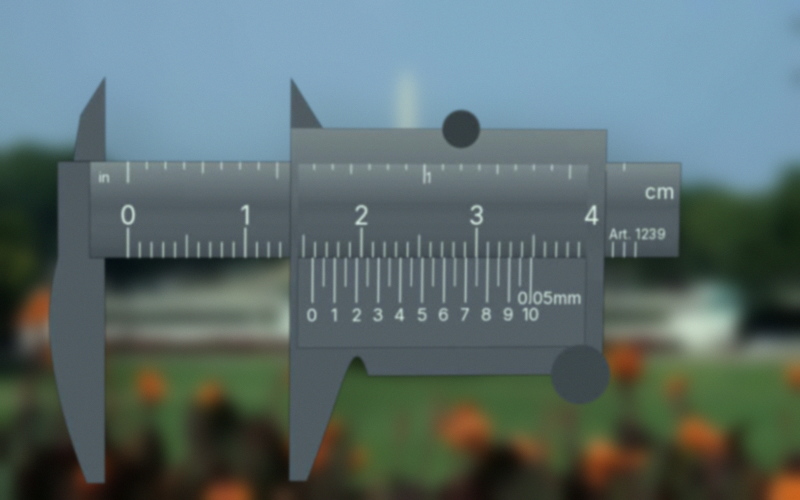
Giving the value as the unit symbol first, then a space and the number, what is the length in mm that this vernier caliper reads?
mm 15.8
